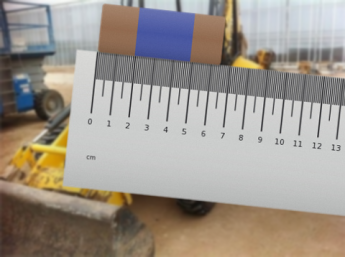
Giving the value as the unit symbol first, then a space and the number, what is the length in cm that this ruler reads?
cm 6.5
